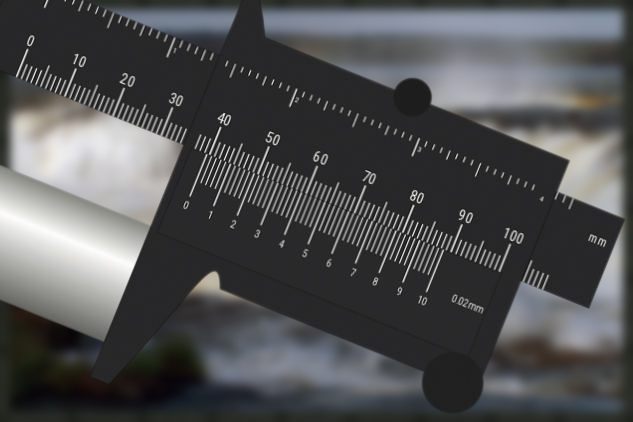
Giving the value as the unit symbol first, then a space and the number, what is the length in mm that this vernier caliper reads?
mm 39.5
